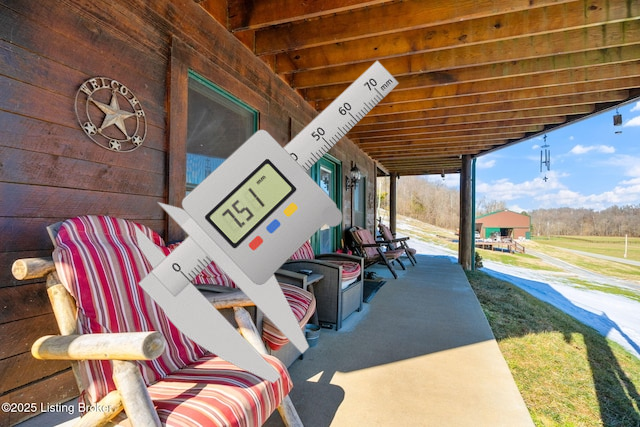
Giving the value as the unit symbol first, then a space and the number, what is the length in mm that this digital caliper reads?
mm 7.51
